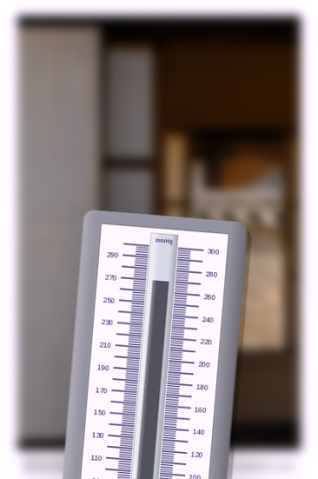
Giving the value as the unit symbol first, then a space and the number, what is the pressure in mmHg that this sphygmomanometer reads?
mmHg 270
